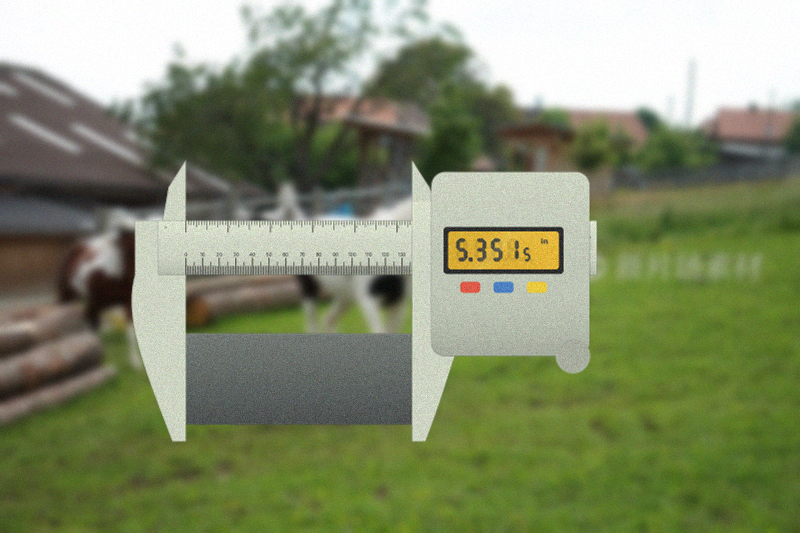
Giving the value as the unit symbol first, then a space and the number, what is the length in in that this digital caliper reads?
in 5.3515
